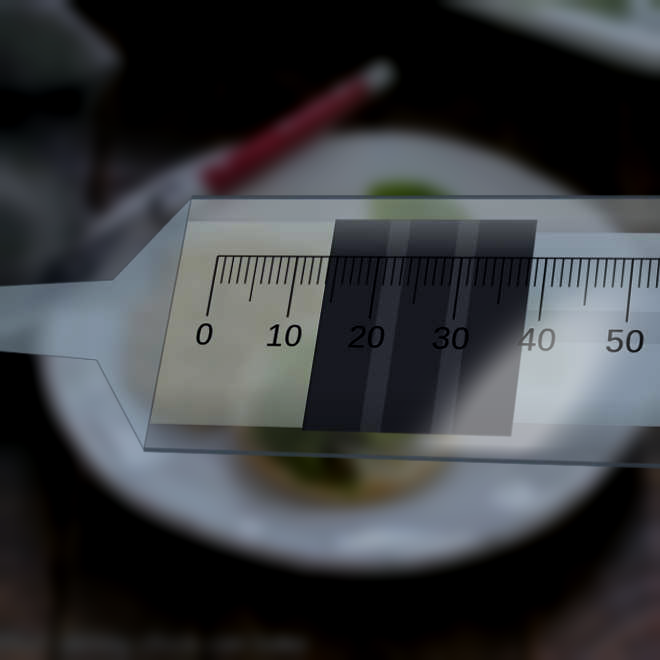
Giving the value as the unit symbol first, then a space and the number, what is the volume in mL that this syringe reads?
mL 14
